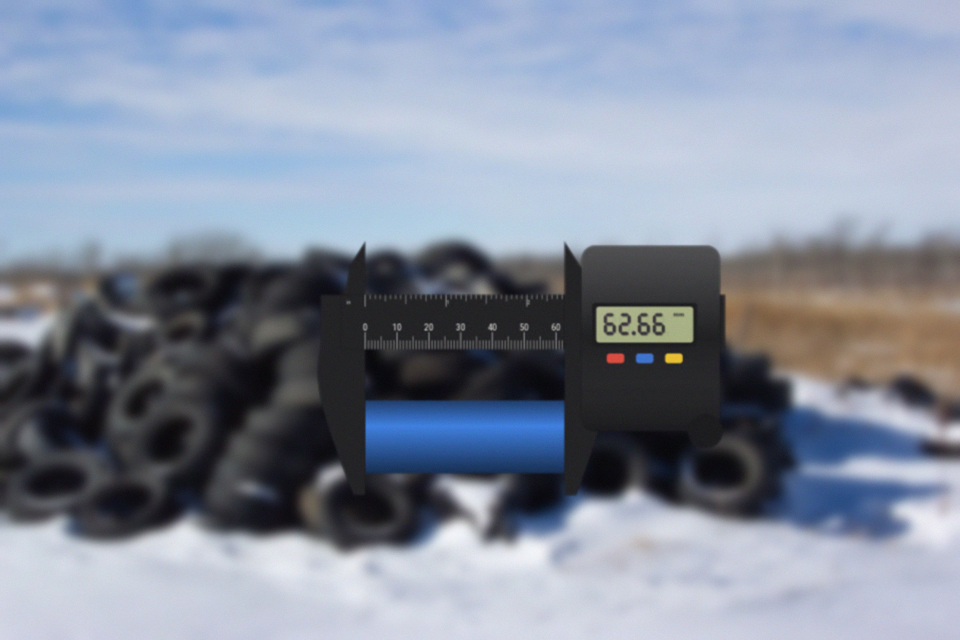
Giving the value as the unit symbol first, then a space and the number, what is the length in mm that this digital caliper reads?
mm 62.66
